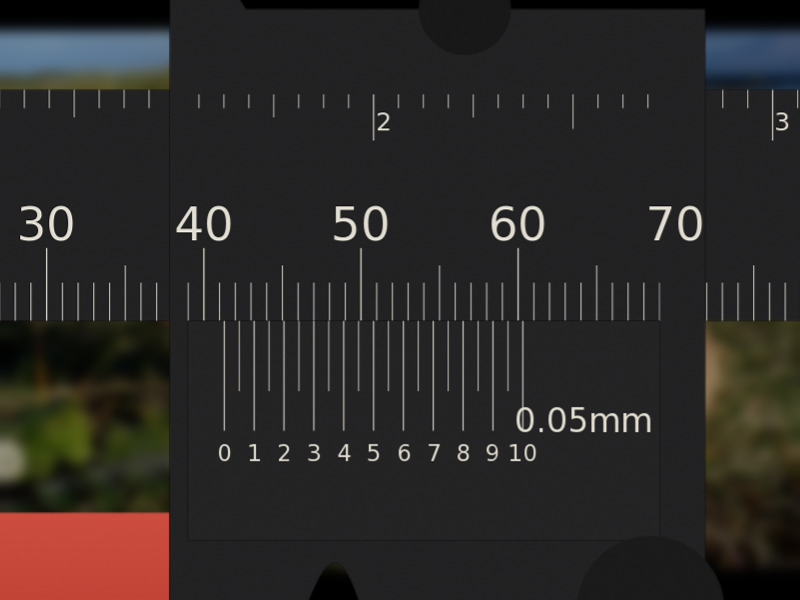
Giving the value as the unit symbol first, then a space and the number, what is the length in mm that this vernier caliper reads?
mm 41.3
